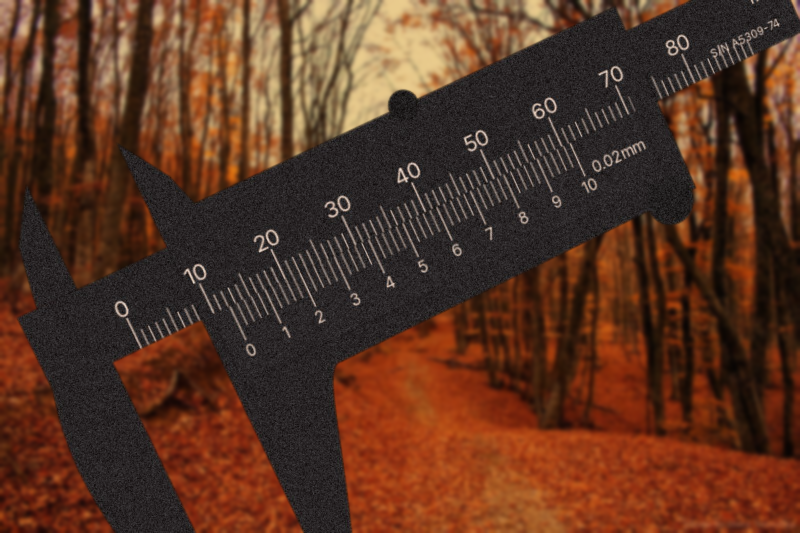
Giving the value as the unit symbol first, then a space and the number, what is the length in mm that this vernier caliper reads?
mm 12.2
